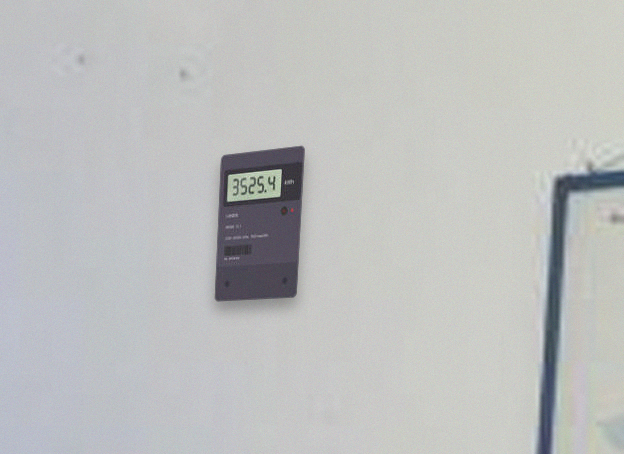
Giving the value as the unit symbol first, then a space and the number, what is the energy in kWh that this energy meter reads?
kWh 3525.4
